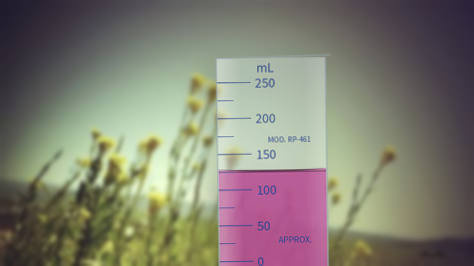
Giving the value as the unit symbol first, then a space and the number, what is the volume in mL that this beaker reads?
mL 125
